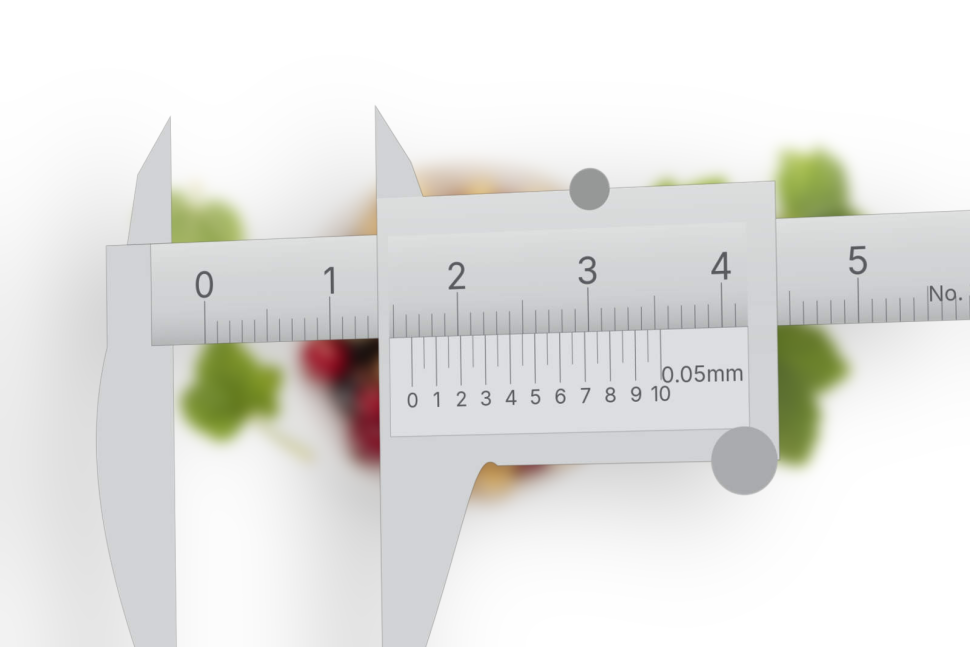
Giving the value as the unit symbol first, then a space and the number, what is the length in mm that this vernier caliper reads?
mm 16.4
